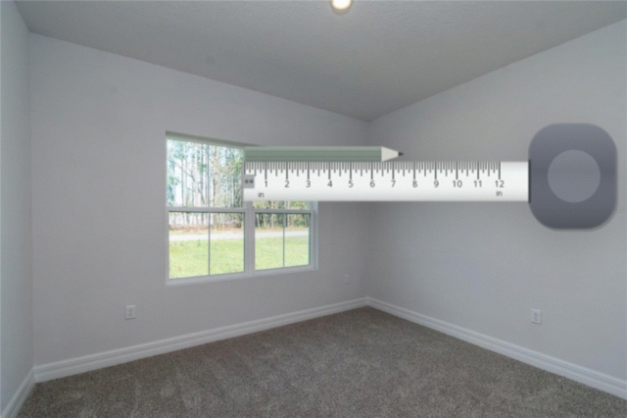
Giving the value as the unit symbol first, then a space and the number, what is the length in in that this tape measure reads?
in 7.5
